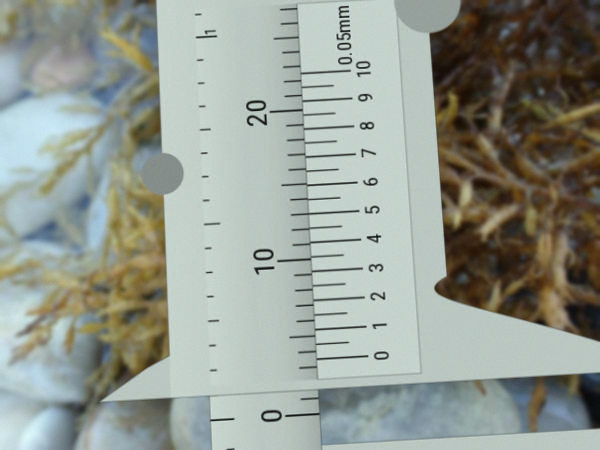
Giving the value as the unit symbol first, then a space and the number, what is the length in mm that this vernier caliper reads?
mm 3.5
